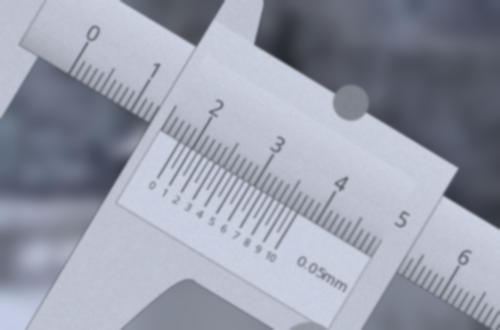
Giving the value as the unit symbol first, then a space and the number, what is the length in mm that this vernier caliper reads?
mm 18.0
